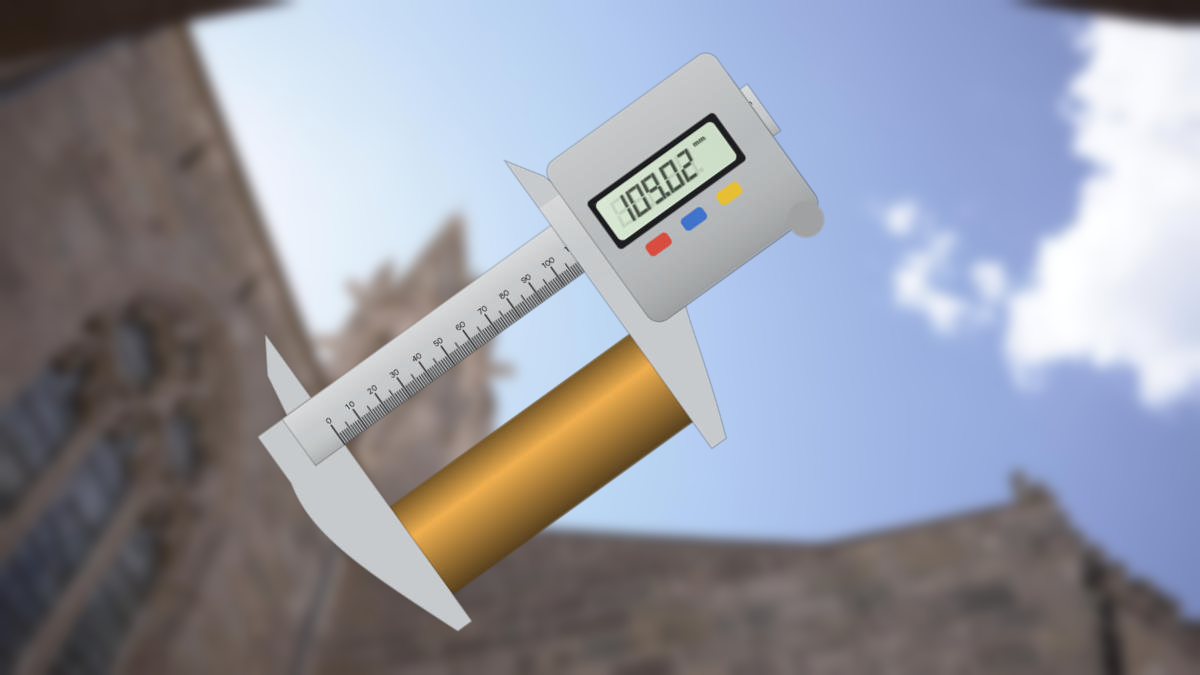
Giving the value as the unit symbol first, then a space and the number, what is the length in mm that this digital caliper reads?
mm 109.02
